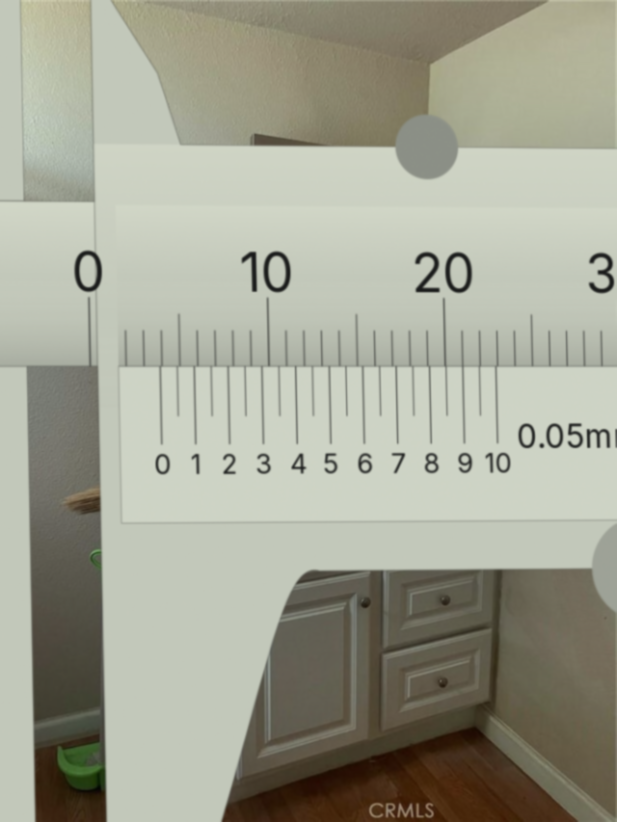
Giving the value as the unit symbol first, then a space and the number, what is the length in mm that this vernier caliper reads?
mm 3.9
